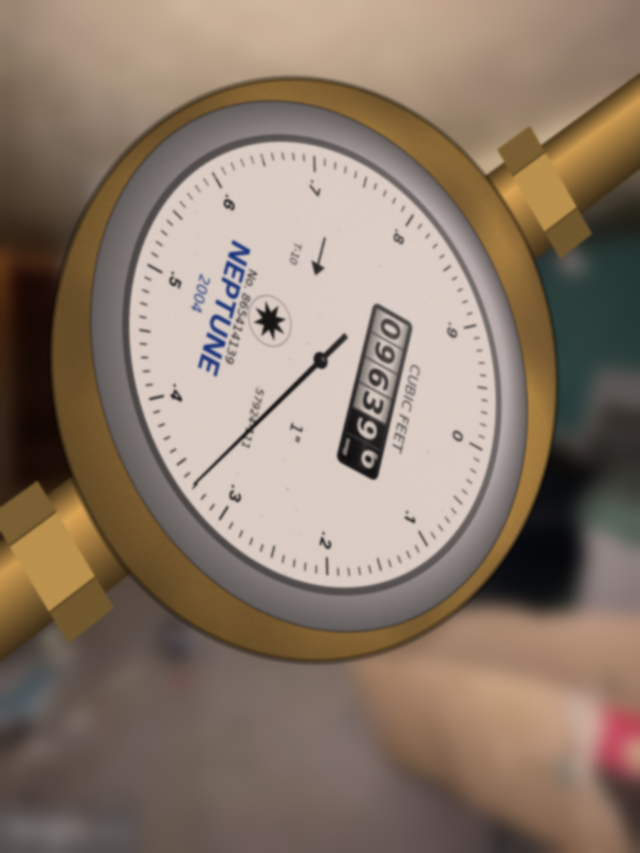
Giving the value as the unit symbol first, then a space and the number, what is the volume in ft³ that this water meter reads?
ft³ 96396.33
